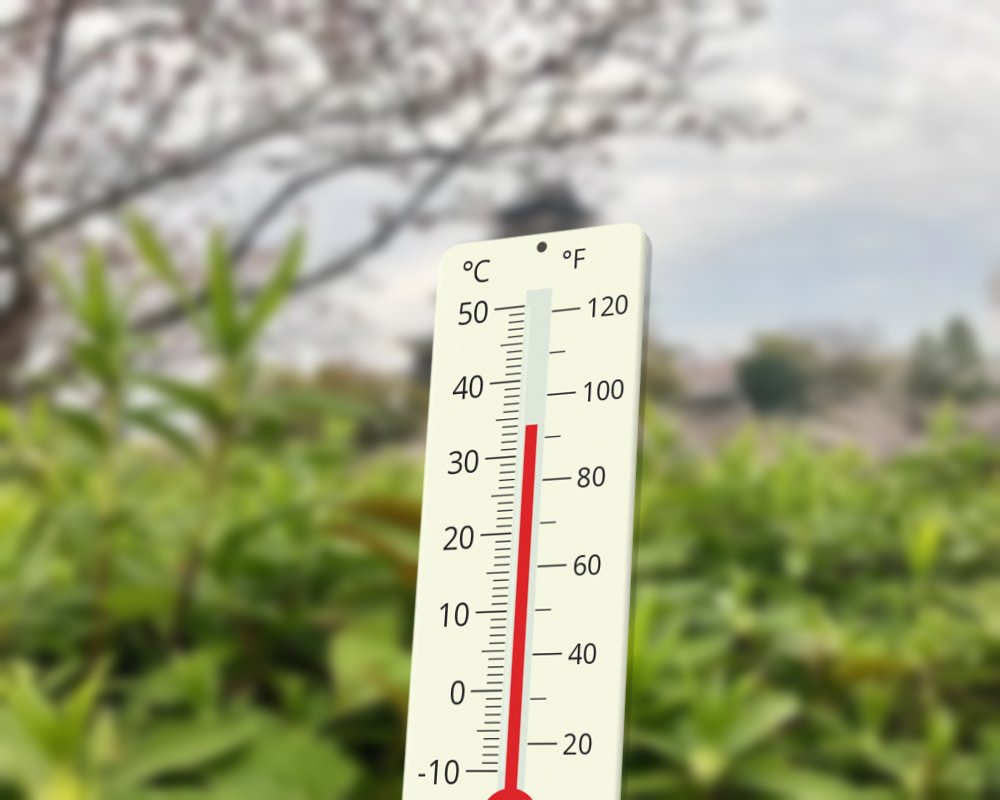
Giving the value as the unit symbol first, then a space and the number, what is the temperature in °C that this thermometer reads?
°C 34
